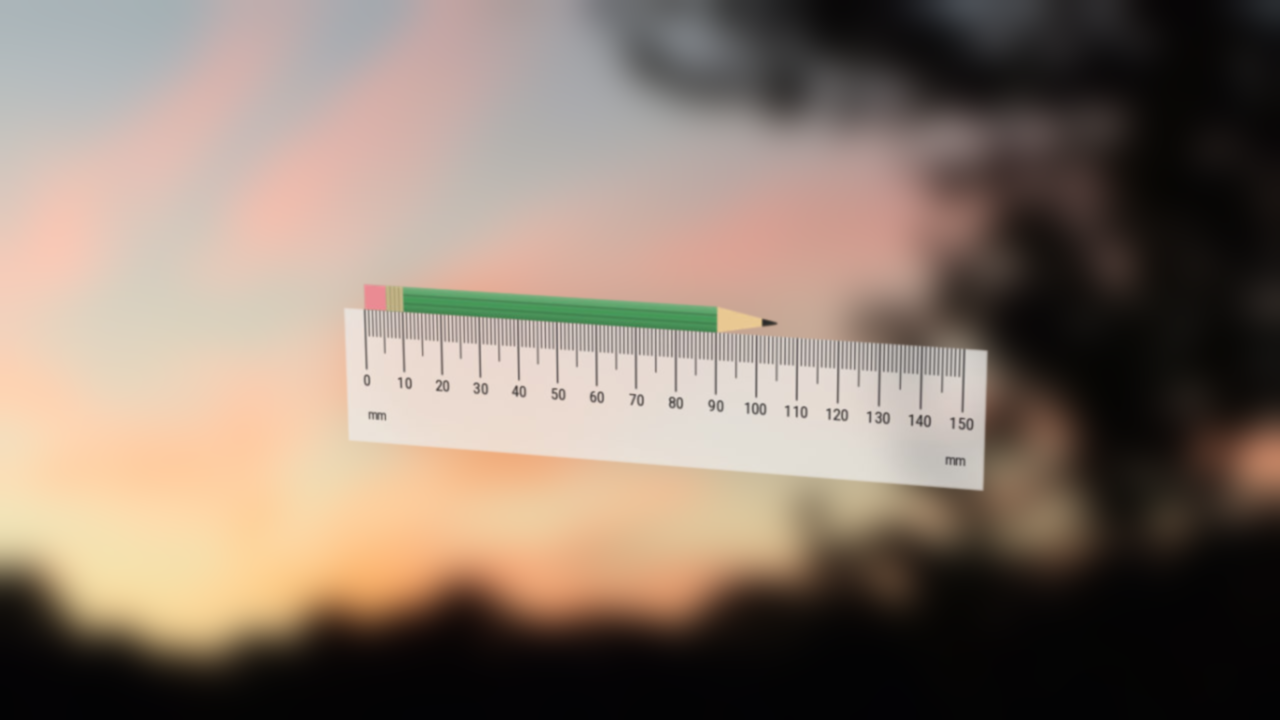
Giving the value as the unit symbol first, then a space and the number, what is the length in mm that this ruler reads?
mm 105
